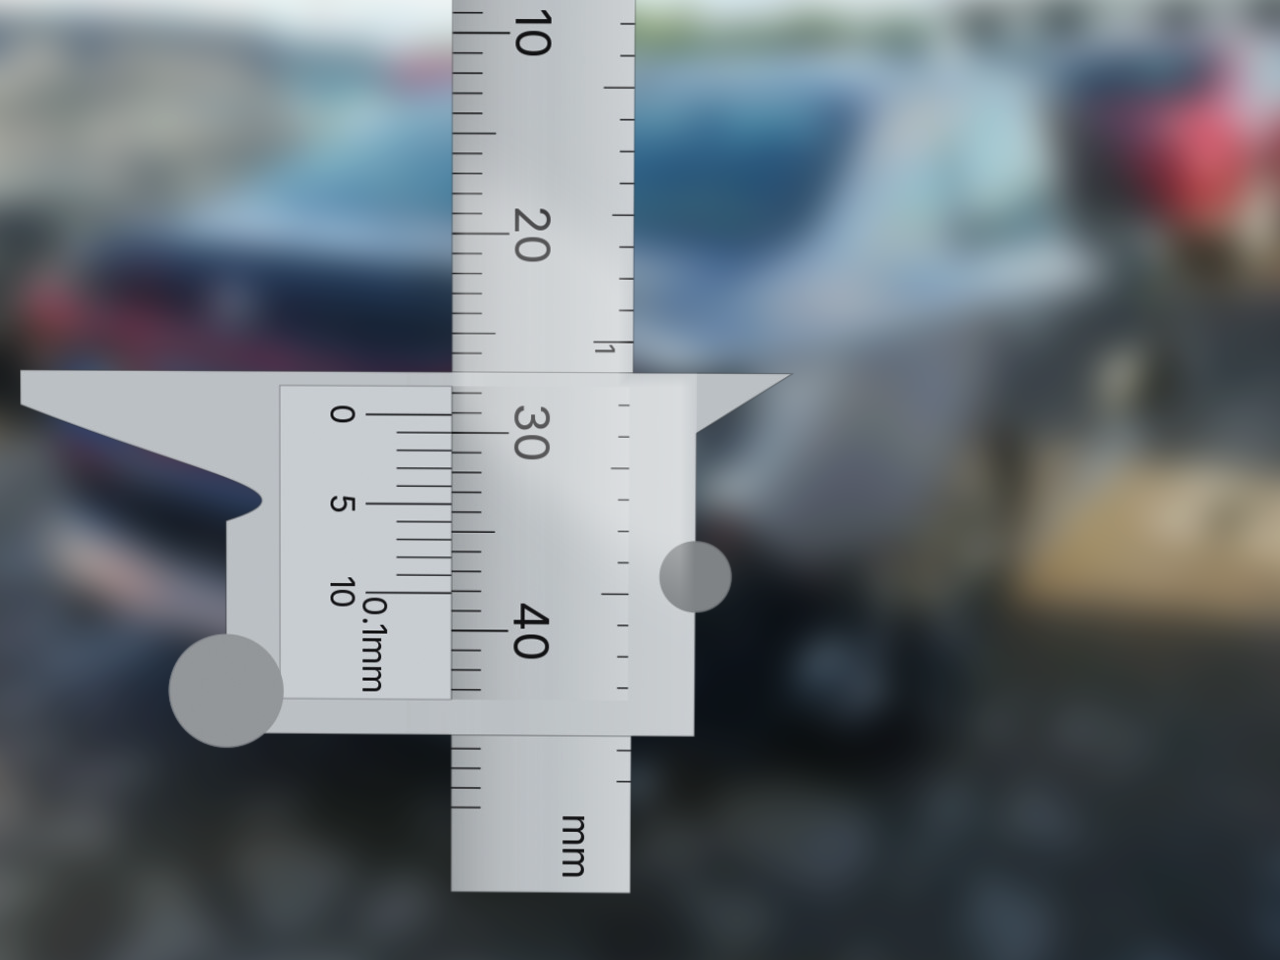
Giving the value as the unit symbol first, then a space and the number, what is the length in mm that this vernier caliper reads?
mm 29.1
